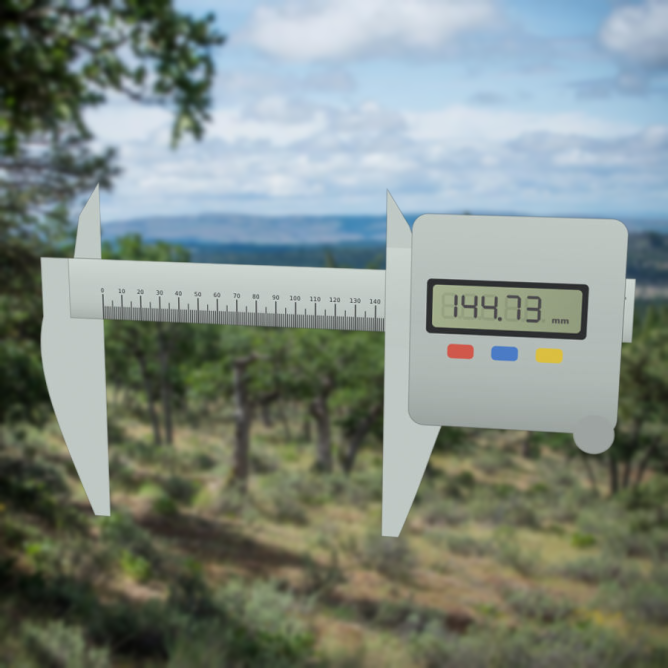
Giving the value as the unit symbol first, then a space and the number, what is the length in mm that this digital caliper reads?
mm 144.73
